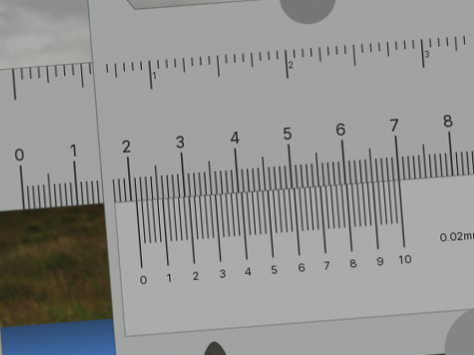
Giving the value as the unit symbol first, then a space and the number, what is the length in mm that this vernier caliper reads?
mm 21.0
